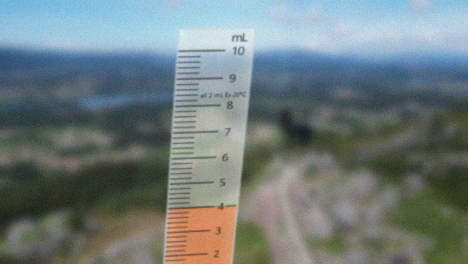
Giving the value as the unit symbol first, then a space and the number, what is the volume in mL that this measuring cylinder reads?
mL 4
